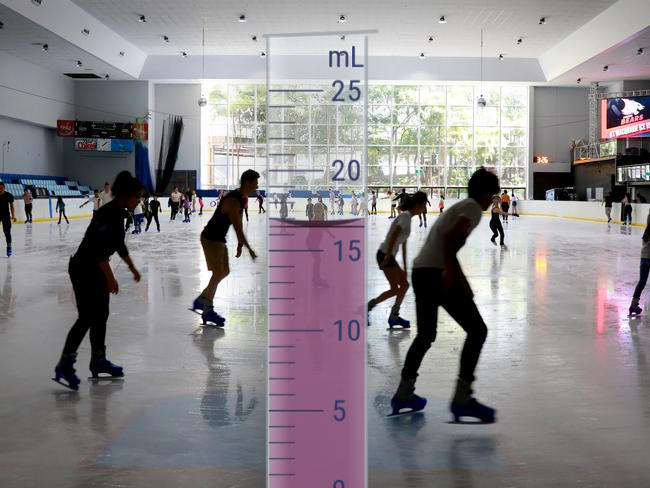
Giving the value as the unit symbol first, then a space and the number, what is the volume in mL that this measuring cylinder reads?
mL 16.5
